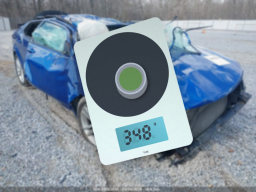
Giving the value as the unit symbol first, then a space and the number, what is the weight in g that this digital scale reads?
g 348
